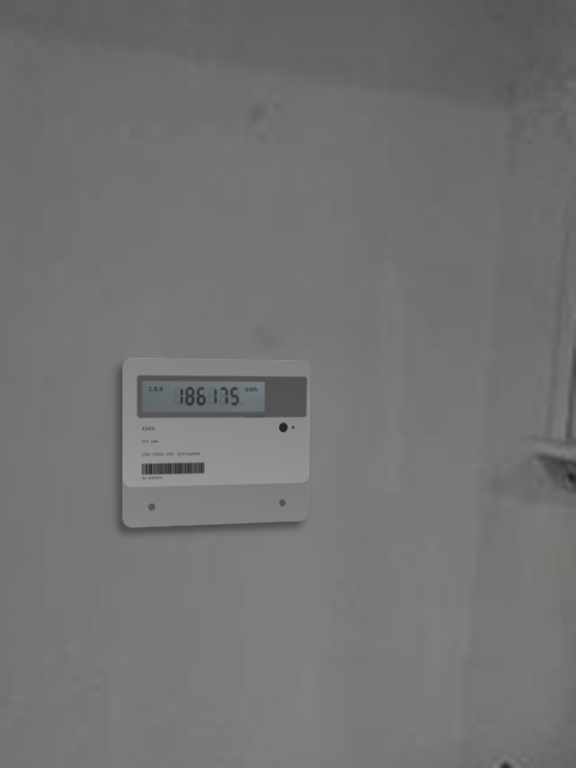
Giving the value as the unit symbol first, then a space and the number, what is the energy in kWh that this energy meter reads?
kWh 186175
